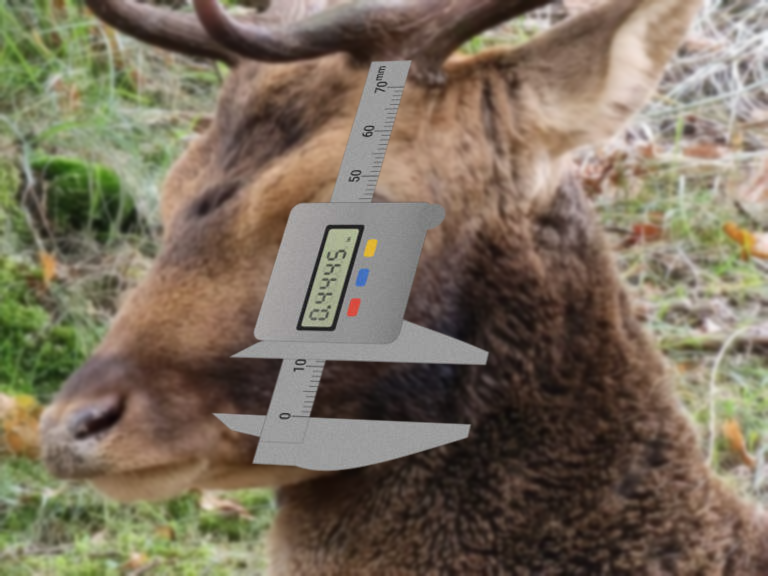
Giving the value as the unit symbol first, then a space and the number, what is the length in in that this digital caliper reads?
in 0.4445
